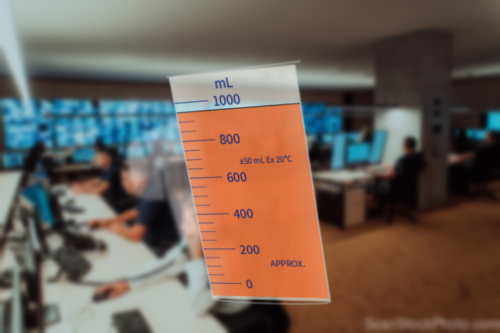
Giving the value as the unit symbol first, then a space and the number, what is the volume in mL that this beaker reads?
mL 950
